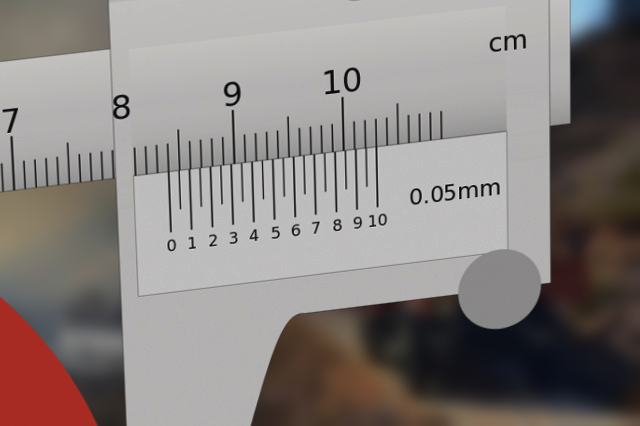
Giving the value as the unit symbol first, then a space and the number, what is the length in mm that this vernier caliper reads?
mm 84.0
